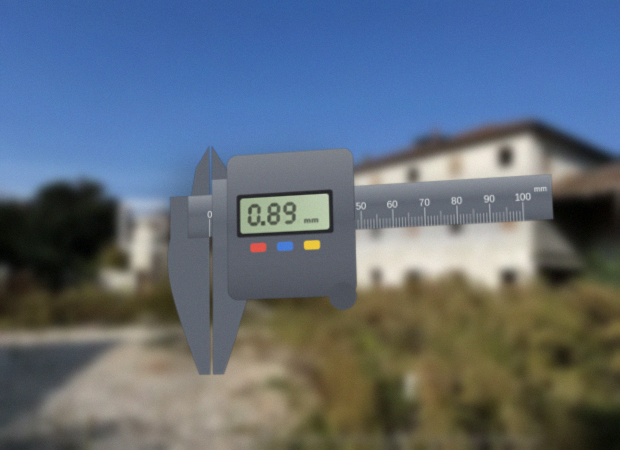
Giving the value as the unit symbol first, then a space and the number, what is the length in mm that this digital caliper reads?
mm 0.89
